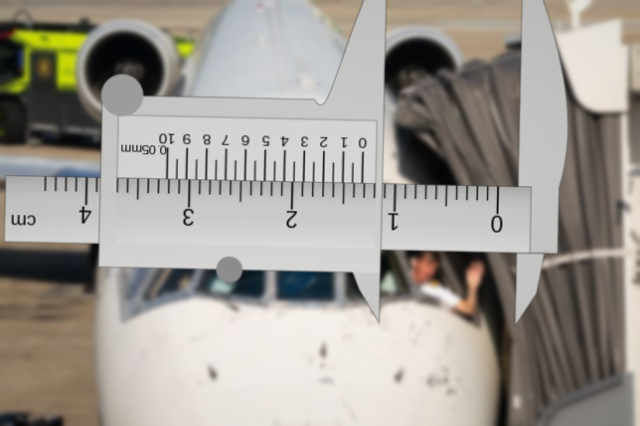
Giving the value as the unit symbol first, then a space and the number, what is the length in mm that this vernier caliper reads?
mm 13.2
